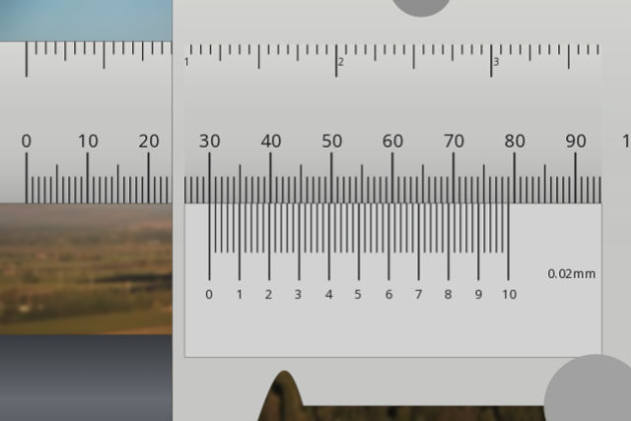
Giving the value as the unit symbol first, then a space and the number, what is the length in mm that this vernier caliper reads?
mm 30.0
